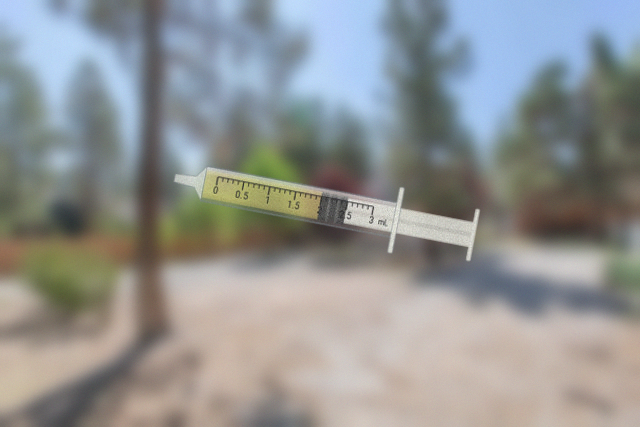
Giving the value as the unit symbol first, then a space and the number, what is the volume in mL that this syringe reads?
mL 2
